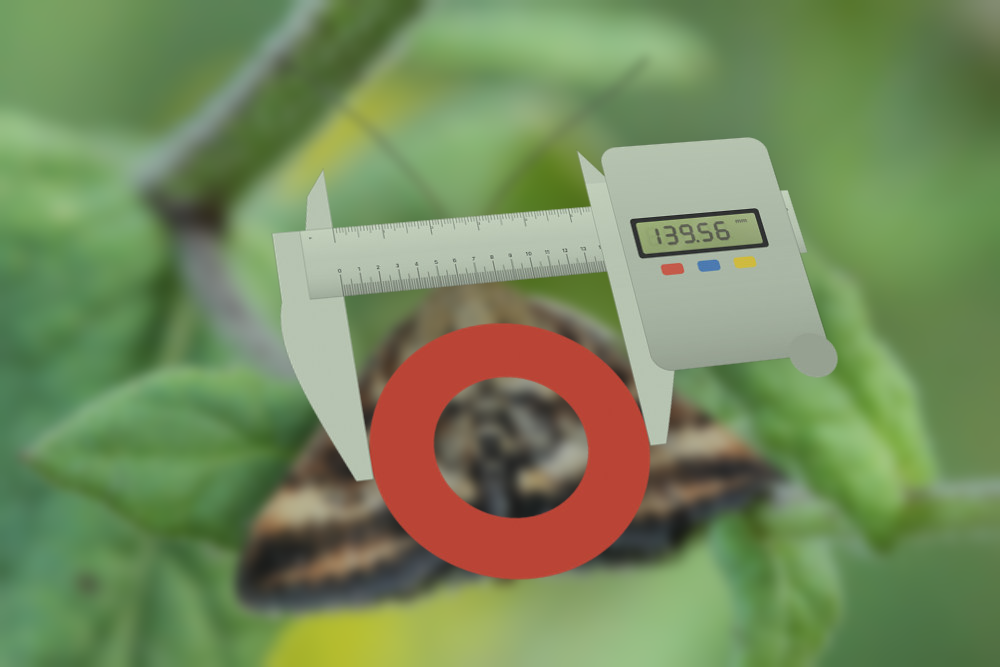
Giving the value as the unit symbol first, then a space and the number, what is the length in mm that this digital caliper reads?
mm 139.56
